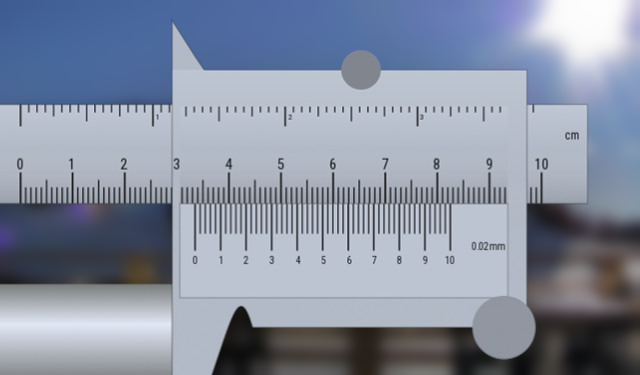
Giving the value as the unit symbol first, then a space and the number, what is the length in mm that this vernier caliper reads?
mm 33.5
